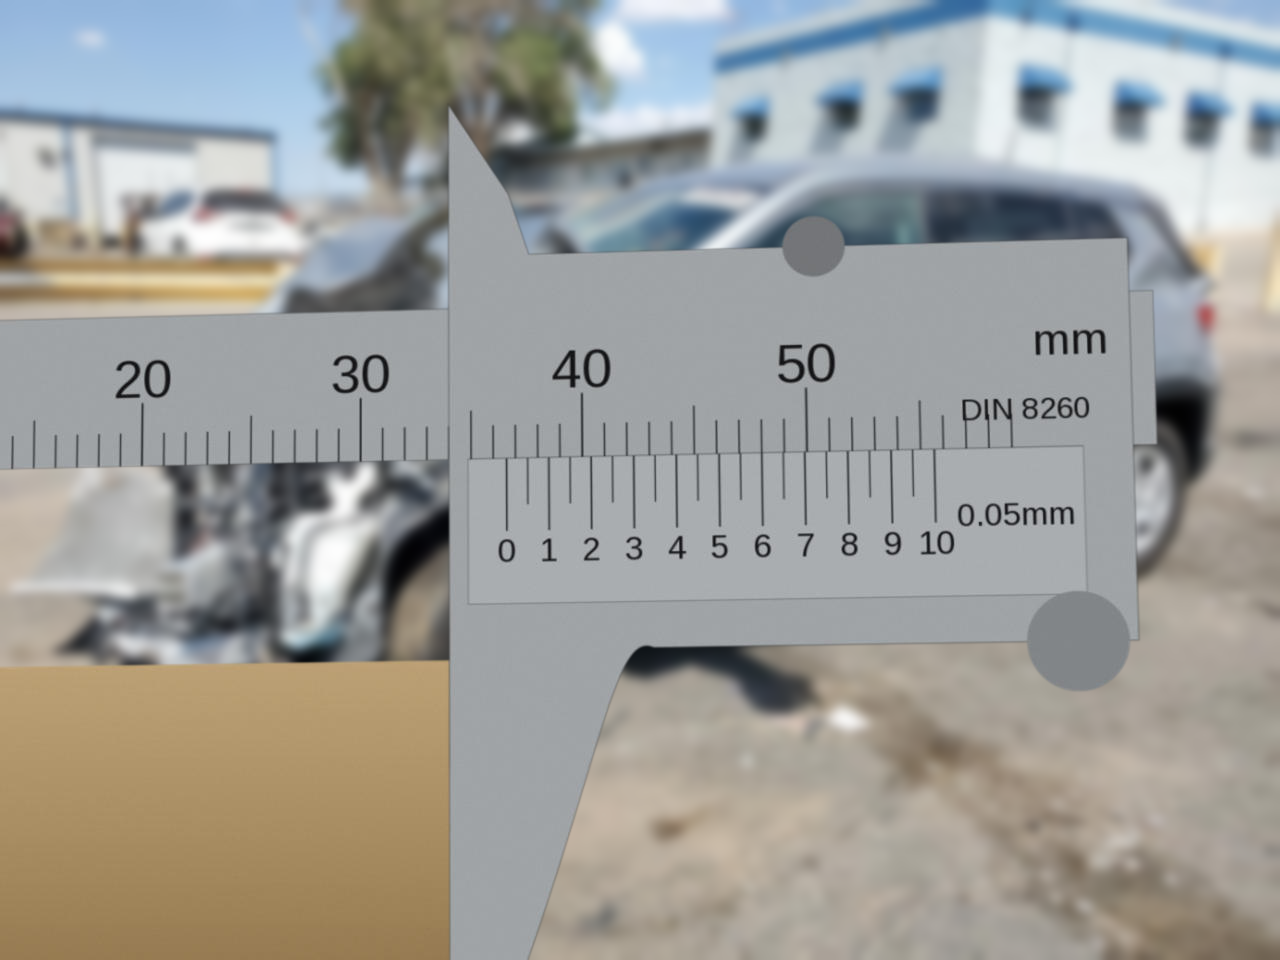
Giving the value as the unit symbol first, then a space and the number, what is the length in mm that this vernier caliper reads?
mm 36.6
